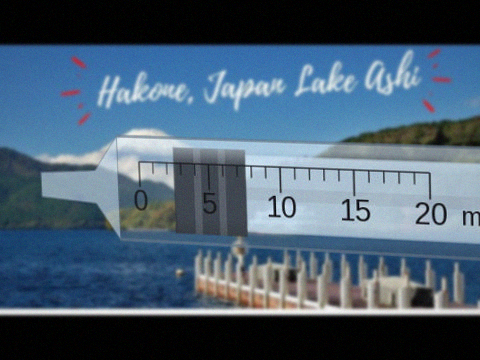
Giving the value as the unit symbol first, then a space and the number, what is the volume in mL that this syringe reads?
mL 2.5
